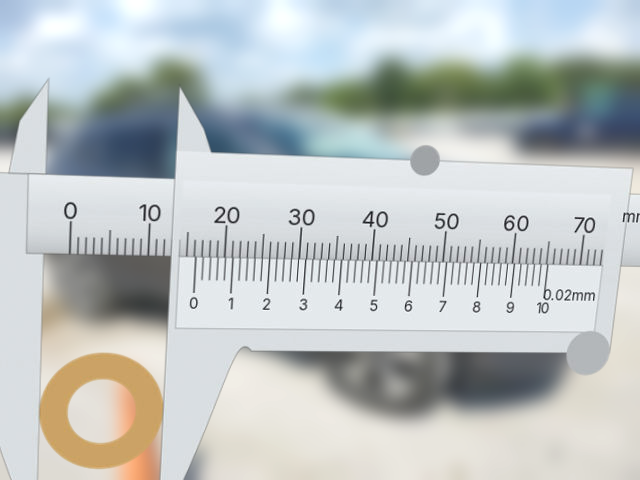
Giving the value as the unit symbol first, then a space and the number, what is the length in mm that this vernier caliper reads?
mm 16.2
